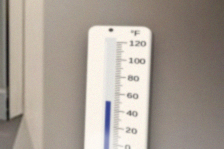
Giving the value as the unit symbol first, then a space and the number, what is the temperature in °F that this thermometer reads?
°F 50
